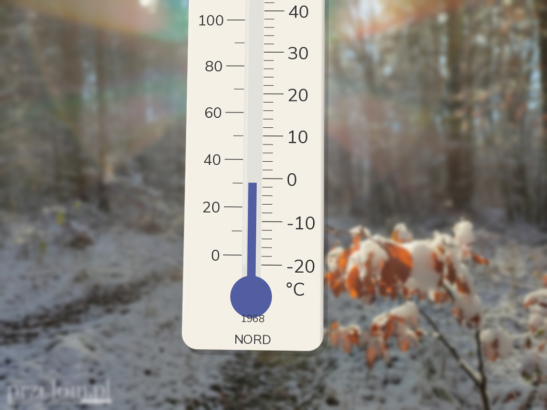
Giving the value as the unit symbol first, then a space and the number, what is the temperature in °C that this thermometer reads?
°C -1
